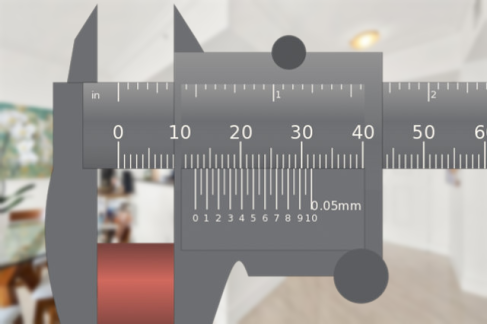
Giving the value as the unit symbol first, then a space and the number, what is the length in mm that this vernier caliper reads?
mm 12.6
